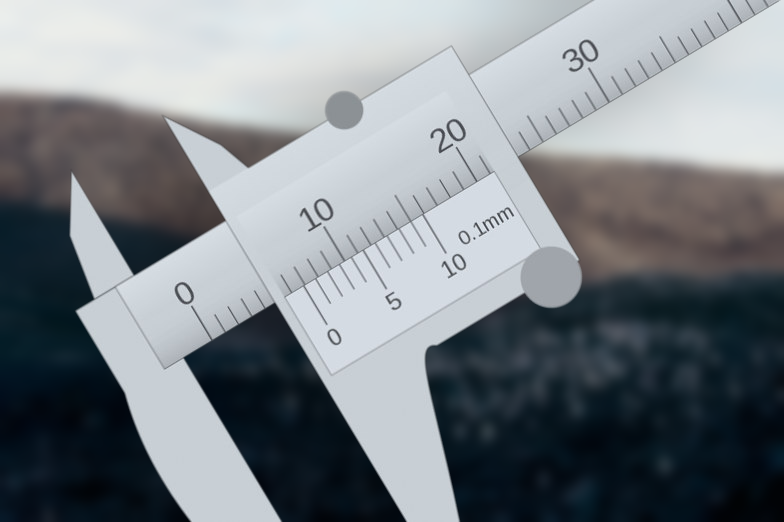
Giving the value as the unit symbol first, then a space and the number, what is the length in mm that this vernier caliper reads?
mm 6.9
